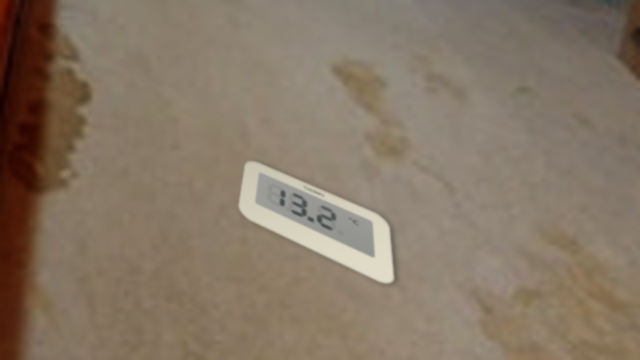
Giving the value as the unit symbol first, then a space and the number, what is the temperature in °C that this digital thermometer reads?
°C 13.2
